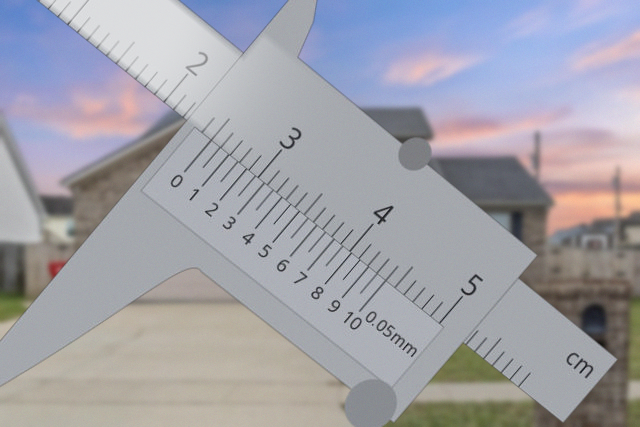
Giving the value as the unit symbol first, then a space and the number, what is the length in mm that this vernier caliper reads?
mm 25.0
